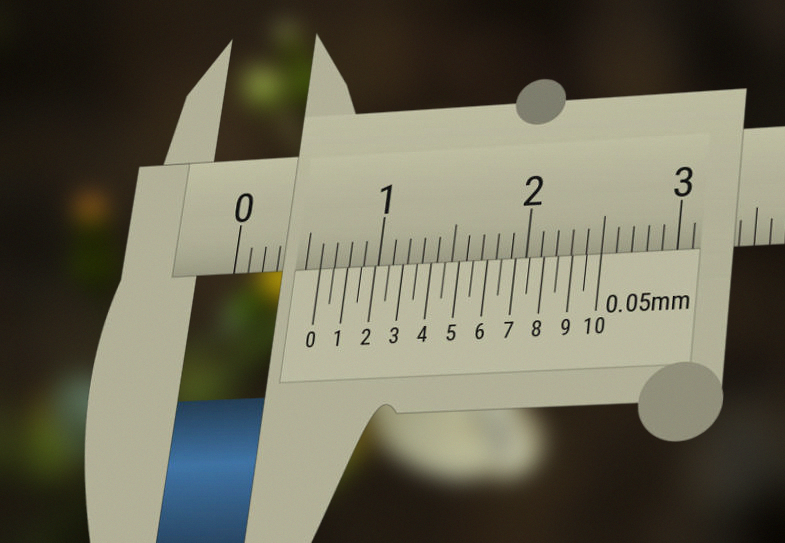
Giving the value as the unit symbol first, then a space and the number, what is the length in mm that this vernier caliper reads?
mm 6.0
